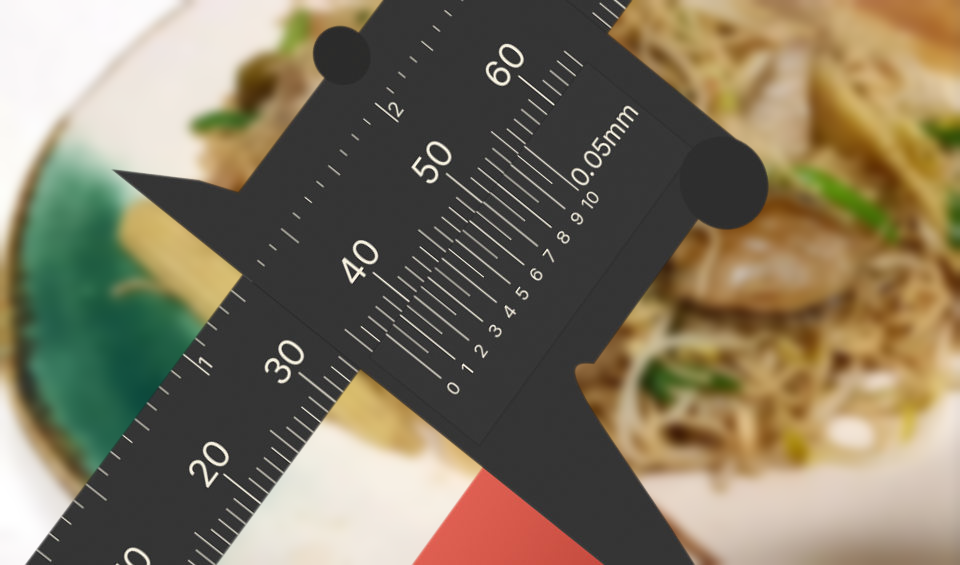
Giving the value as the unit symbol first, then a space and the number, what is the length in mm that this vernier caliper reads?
mm 36.8
